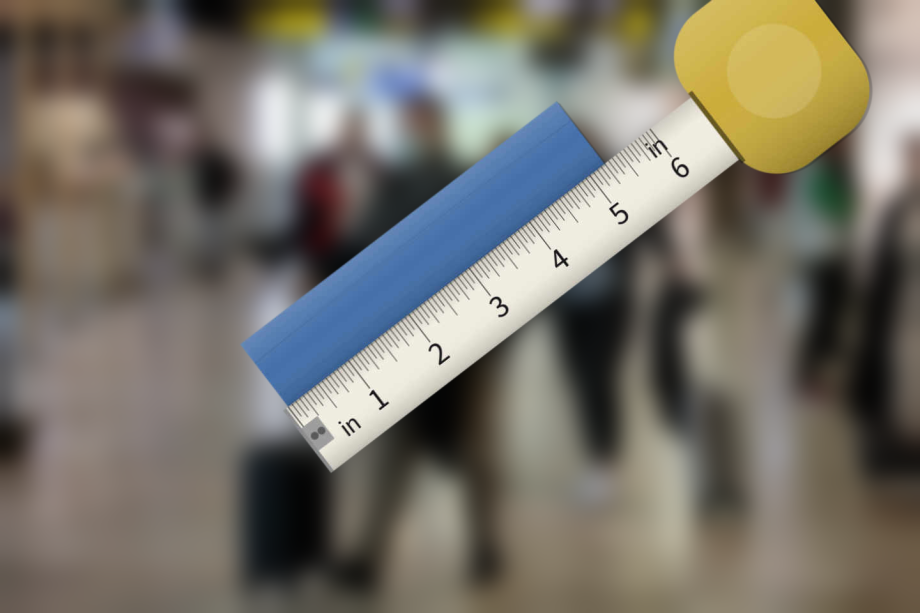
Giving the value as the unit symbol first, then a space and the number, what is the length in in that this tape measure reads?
in 5.25
